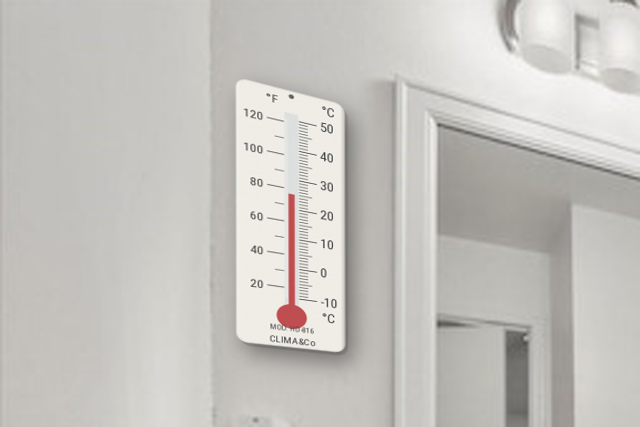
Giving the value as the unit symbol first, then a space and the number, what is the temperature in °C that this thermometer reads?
°C 25
